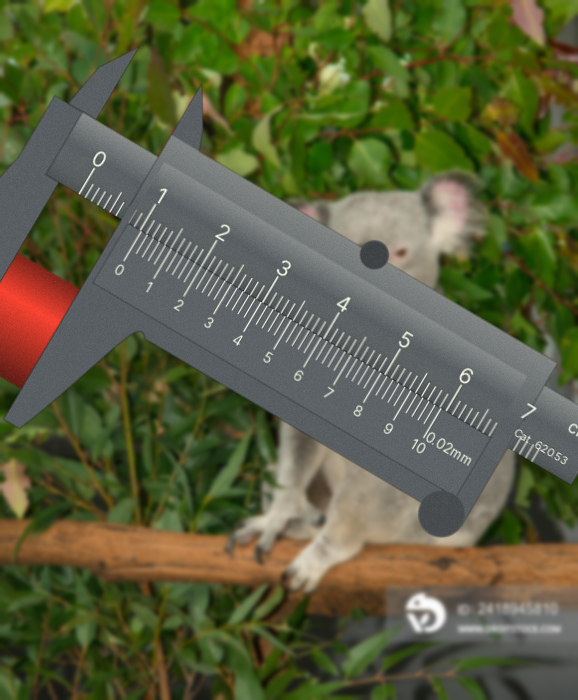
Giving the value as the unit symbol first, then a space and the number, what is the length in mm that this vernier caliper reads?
mm 10.2
